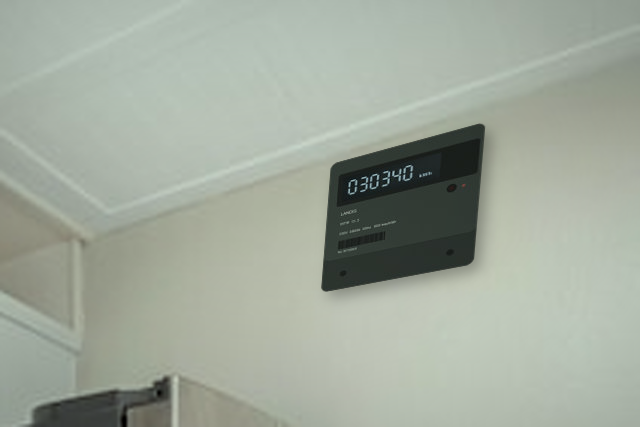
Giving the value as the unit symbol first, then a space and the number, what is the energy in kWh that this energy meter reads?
kWh 30340
